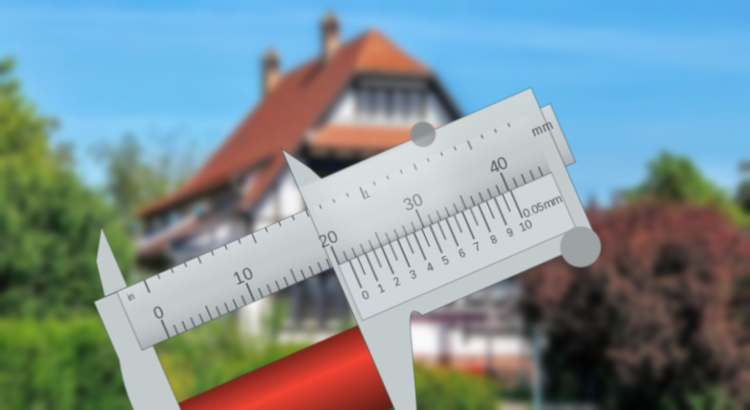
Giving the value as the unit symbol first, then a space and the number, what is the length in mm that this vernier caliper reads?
mm 21.2
